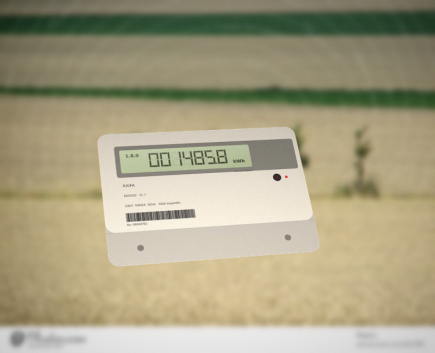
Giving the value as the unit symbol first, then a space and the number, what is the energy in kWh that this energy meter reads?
kWh 1485.8
